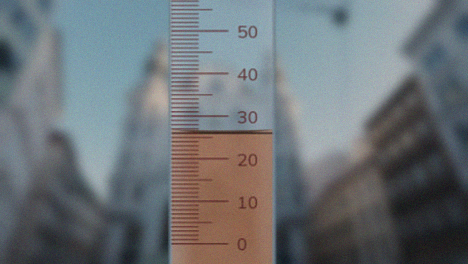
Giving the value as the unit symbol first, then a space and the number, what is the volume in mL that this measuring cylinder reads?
mL 26
